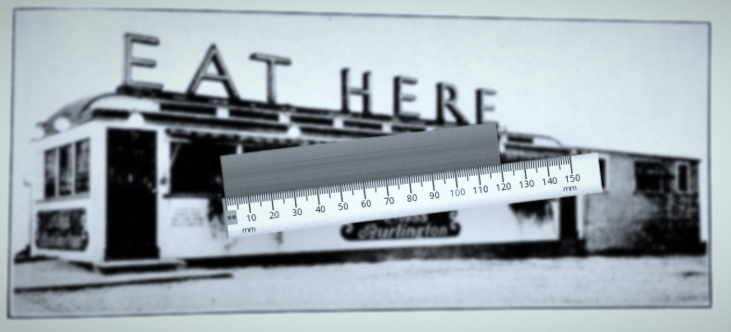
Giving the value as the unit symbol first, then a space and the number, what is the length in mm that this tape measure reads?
mm 120
